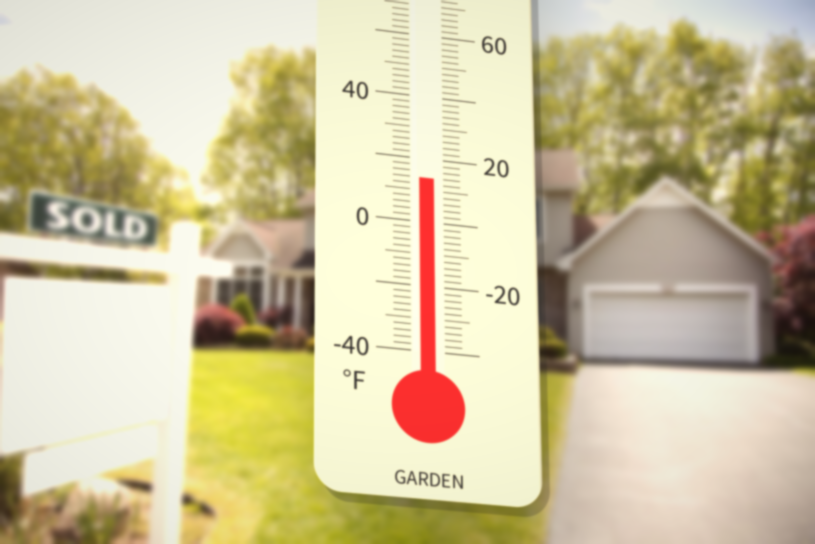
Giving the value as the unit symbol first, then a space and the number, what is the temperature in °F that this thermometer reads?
°F 14
